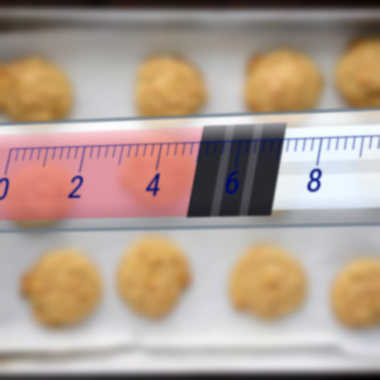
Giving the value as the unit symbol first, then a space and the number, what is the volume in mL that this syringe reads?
mL 5
